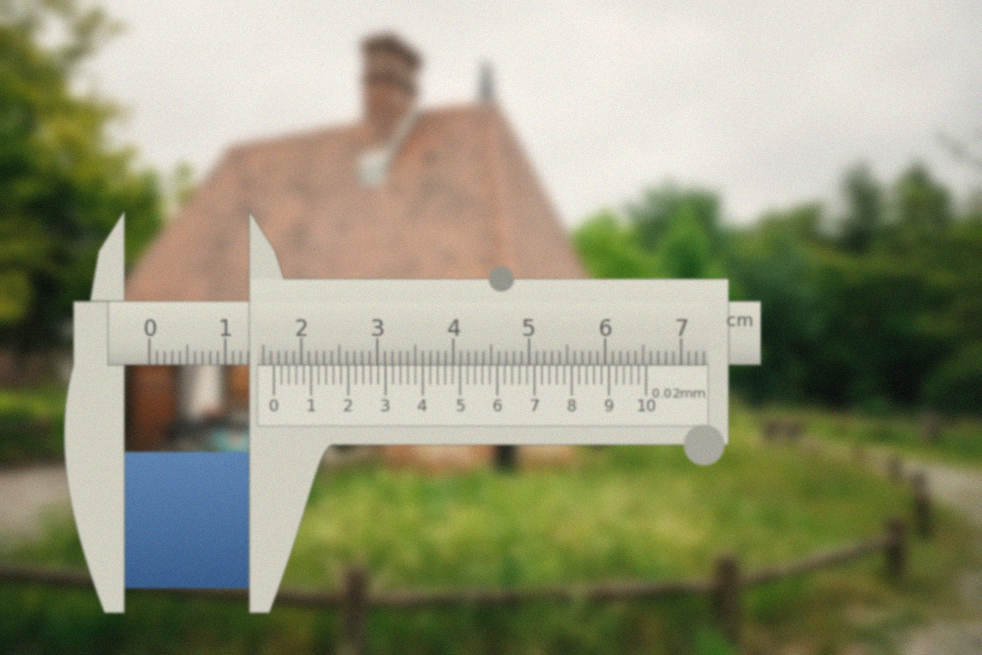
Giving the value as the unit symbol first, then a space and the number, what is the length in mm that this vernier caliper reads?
mm 16.4
